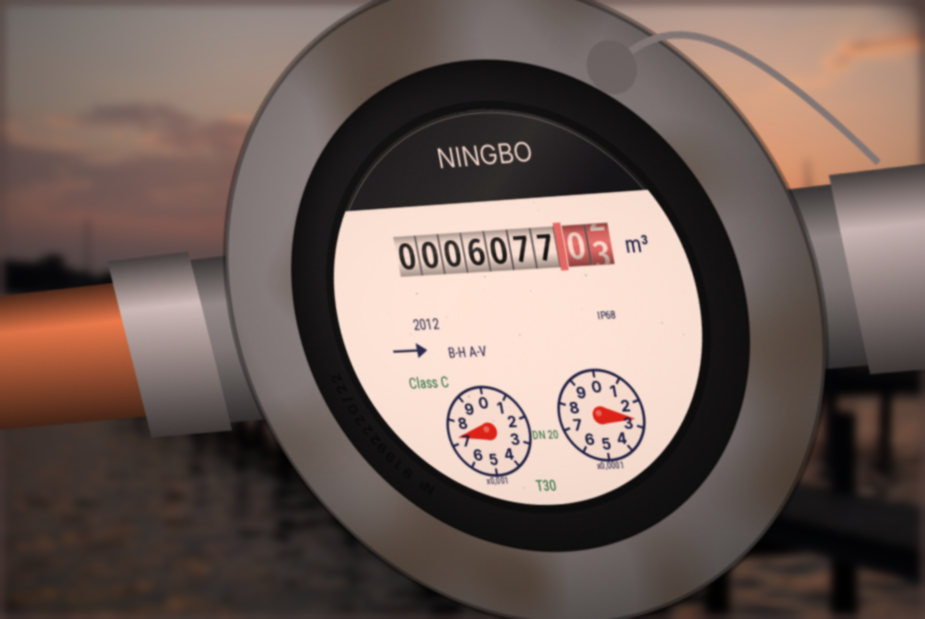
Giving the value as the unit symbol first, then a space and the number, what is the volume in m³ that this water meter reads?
m³ 6077.0272
